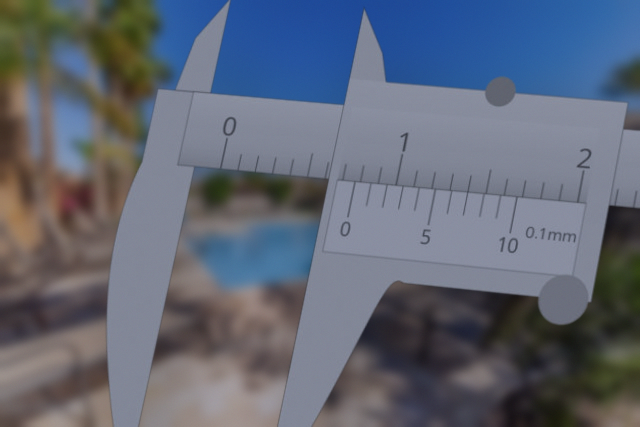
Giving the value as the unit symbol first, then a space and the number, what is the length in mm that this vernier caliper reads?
mm 7.7
